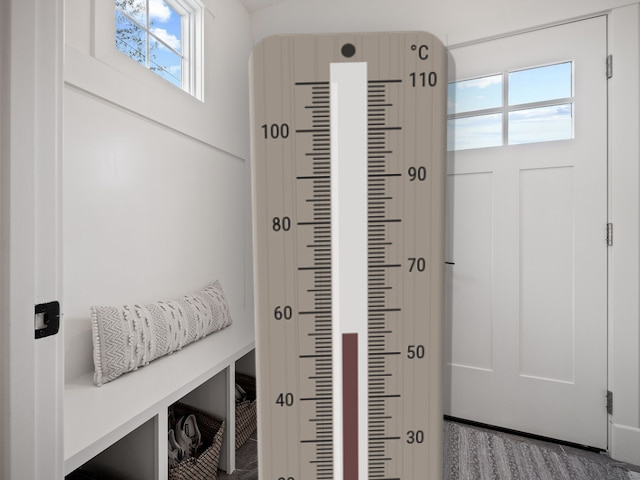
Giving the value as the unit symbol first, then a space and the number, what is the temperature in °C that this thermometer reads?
°C 55
